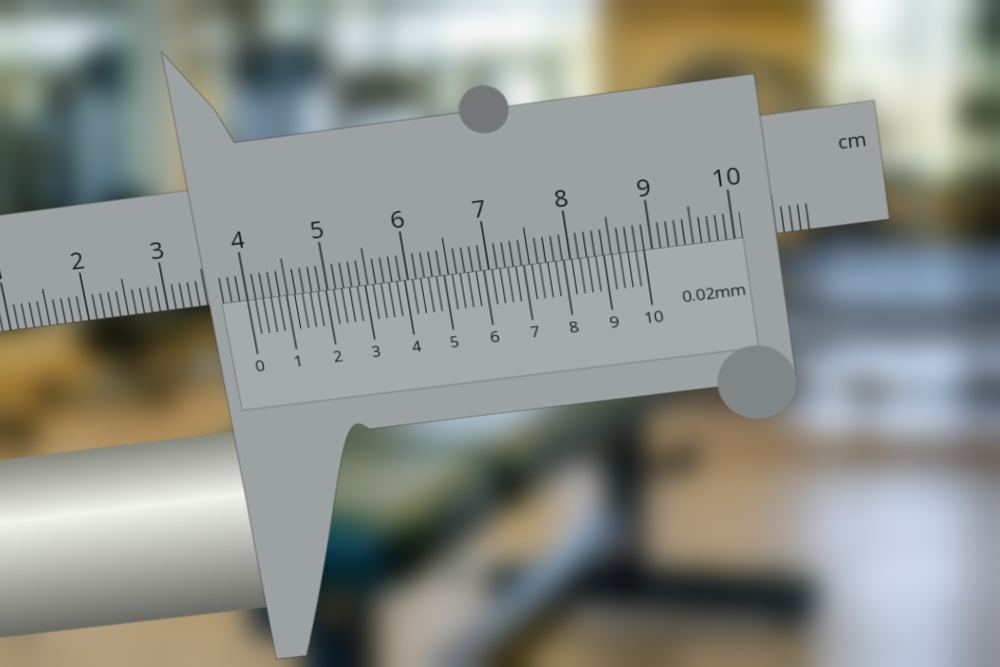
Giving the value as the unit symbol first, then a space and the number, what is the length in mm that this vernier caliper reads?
mm 40.0
